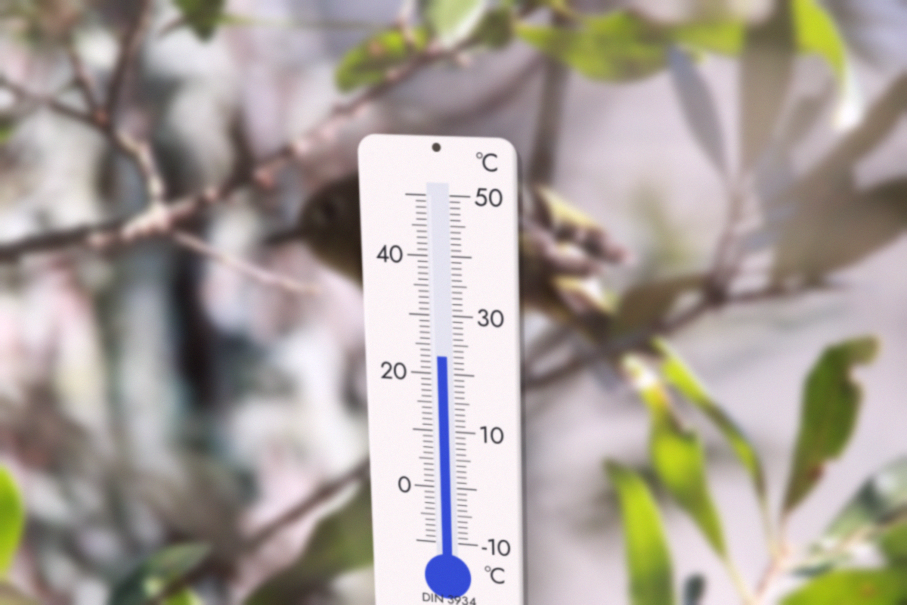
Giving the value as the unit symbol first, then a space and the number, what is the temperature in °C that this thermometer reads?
°C 23
